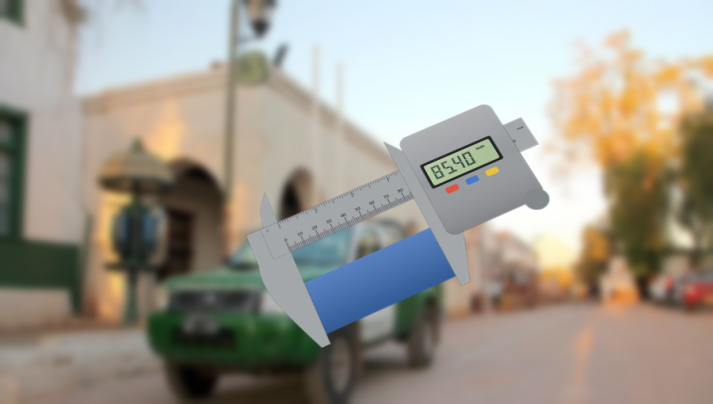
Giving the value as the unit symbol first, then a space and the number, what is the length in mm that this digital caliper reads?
mm 85.40
